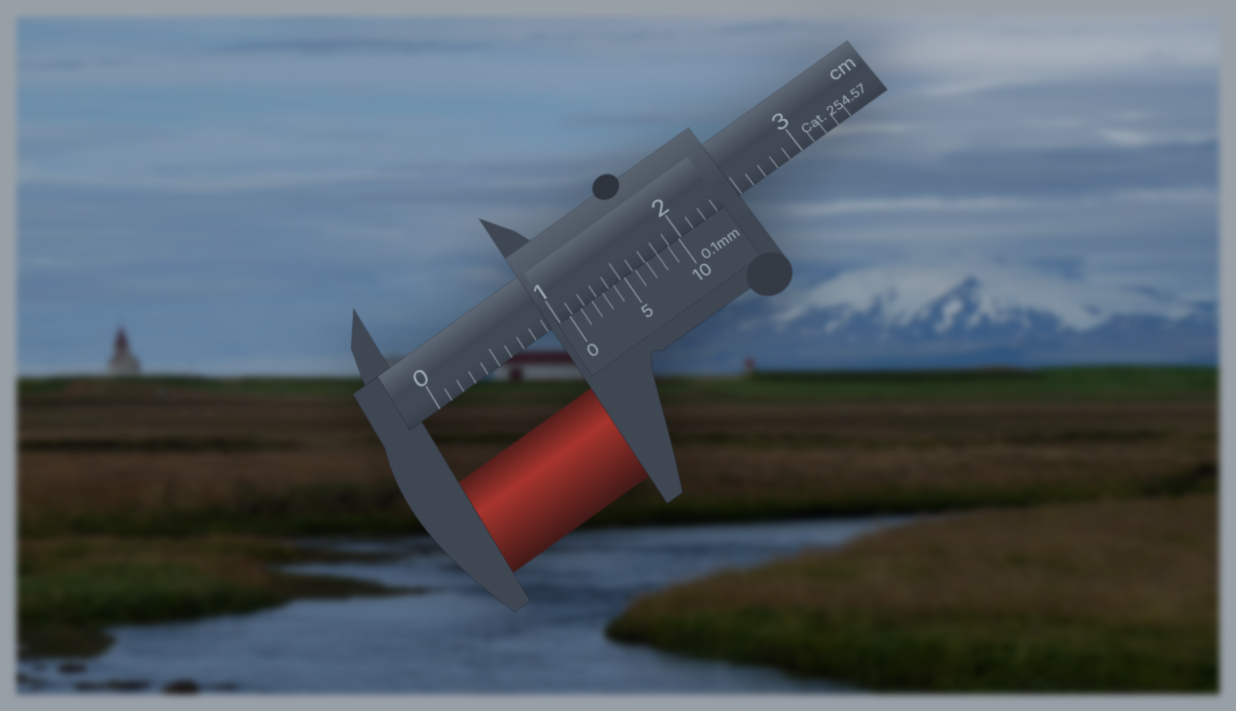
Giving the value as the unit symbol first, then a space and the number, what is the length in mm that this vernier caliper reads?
mm 10.8
